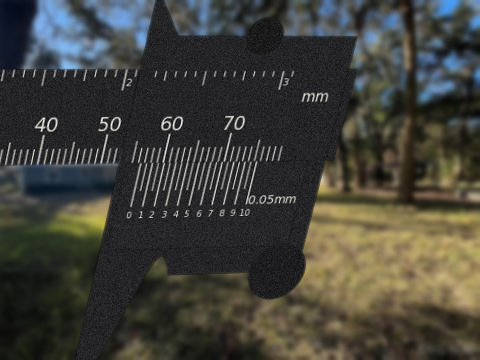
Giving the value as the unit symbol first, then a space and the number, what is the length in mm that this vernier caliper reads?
mm 56.4
